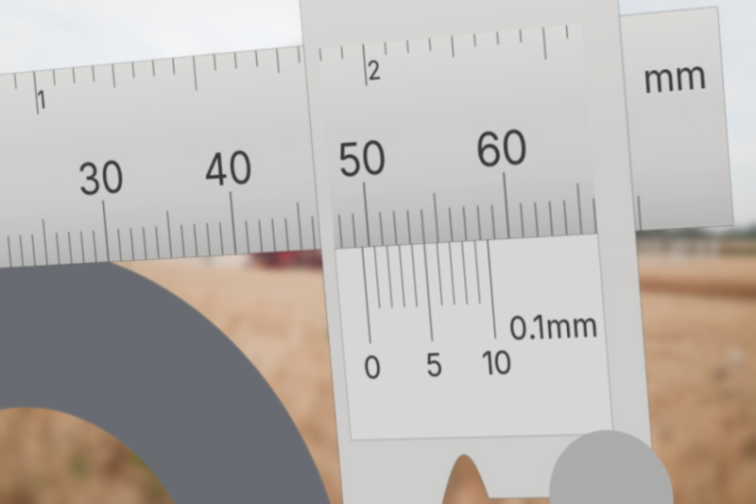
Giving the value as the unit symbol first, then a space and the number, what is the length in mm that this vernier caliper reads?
mm 49.5
